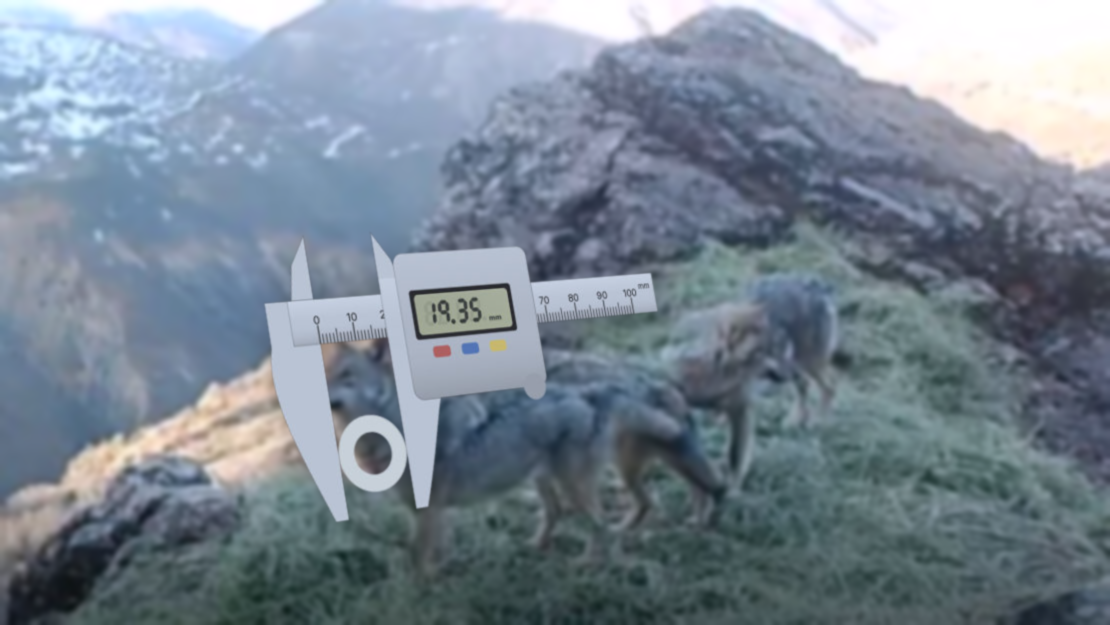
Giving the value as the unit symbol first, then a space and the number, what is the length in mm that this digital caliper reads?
mm 19.35
